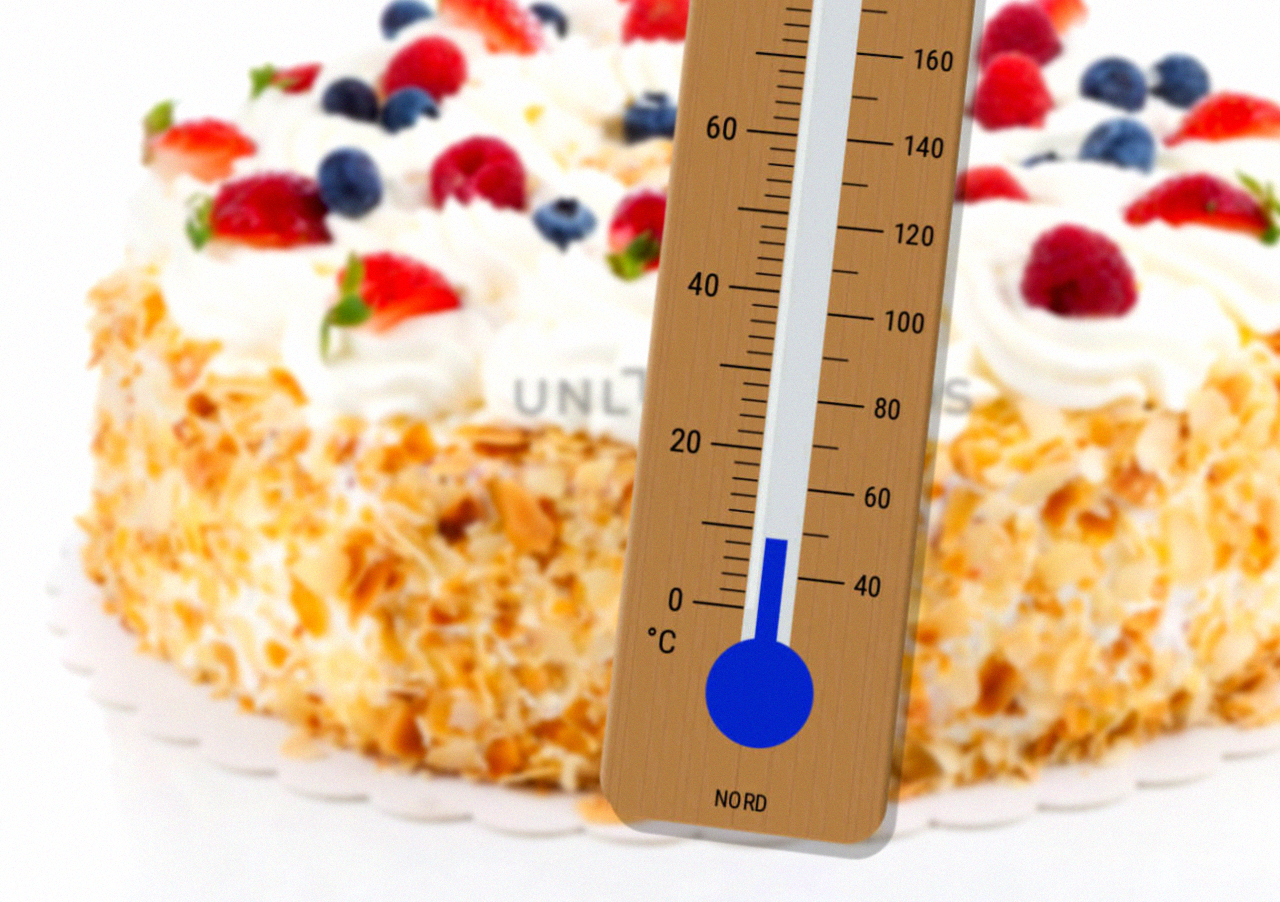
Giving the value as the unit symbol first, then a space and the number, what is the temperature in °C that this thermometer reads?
°C 9
